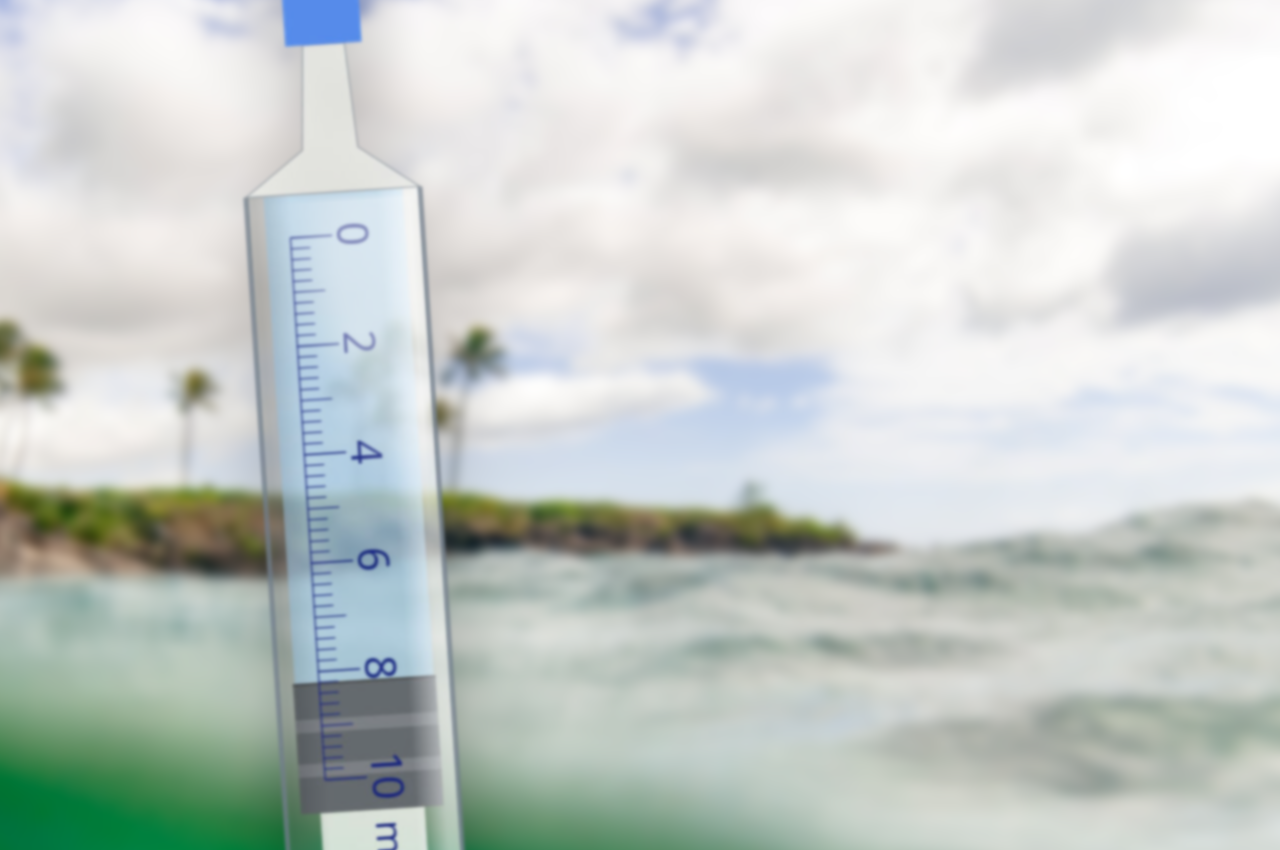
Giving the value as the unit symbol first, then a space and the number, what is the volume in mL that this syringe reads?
mL 8.2
